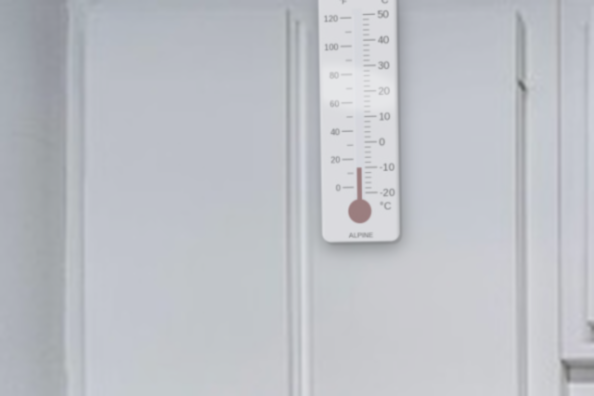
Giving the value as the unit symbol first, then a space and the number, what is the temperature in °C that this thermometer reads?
°C -10
